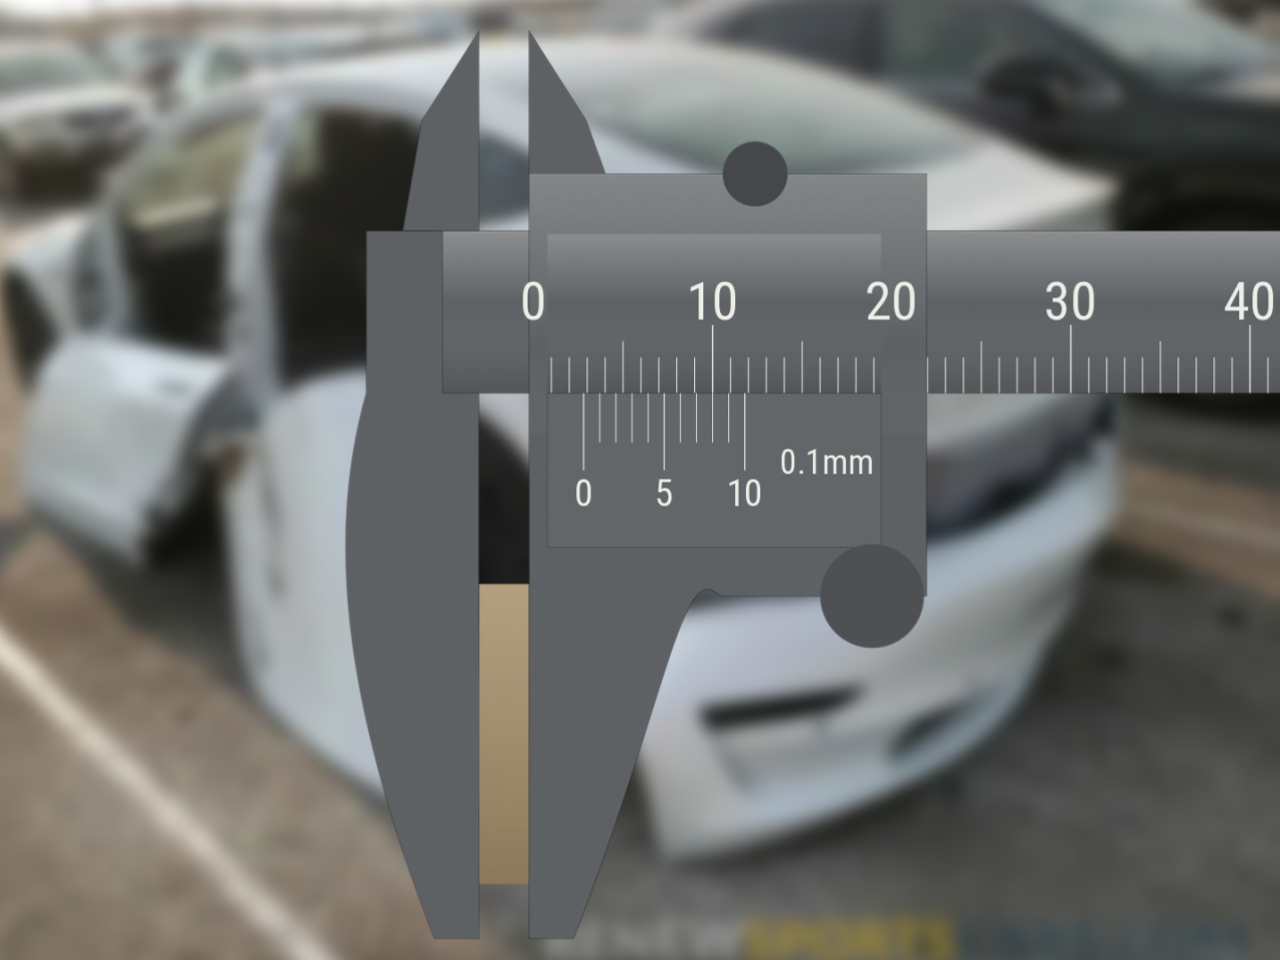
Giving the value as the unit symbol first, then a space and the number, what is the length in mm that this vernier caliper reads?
mm 2.8
